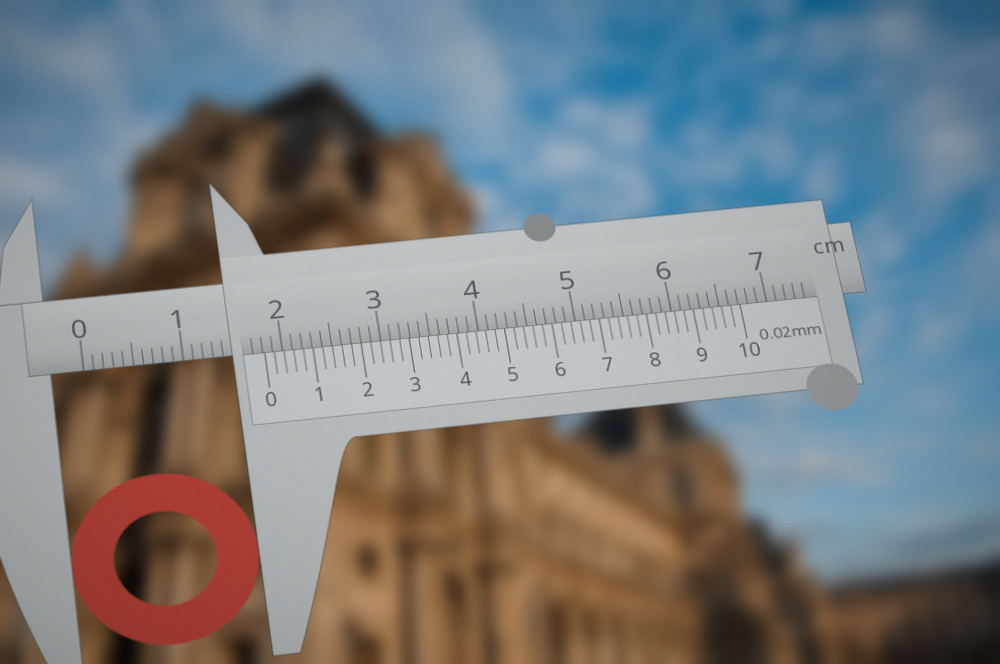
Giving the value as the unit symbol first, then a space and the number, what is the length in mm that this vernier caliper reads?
mm 18.2
